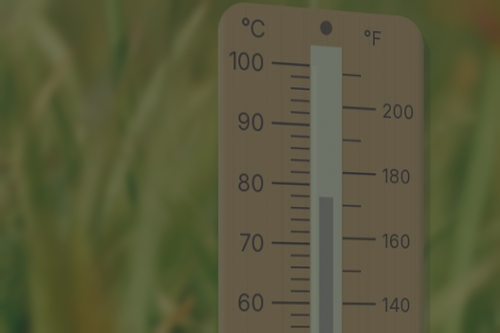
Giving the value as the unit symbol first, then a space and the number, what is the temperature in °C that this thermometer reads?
°C 78
